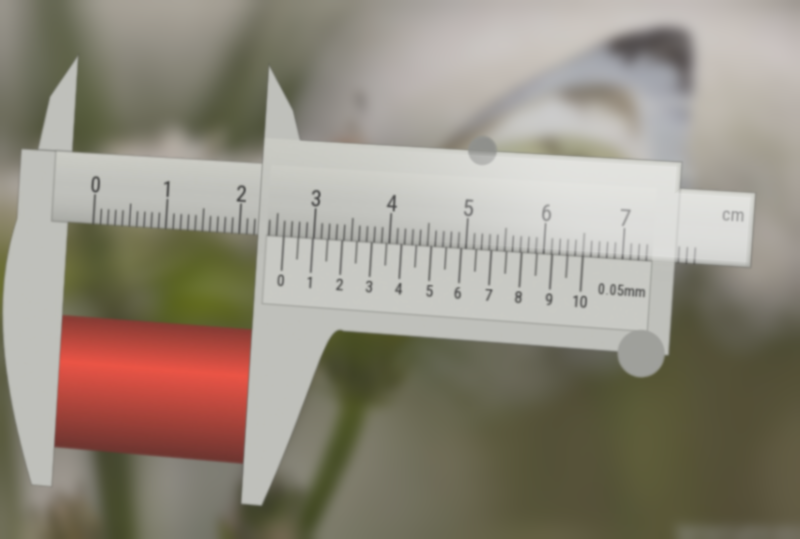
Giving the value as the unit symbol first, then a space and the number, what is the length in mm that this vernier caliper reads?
mm 26.0
